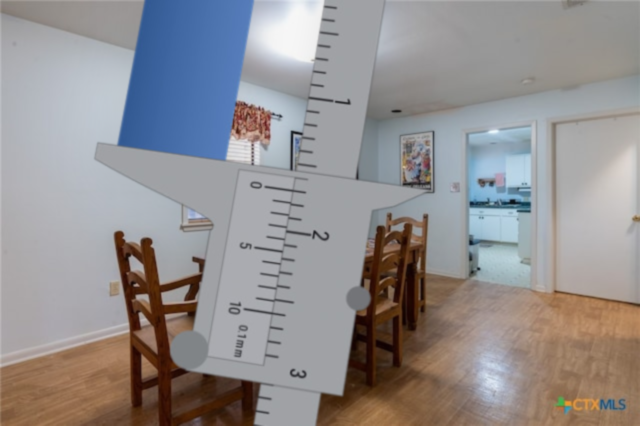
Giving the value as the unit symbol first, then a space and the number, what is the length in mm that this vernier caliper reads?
mm 17.0
